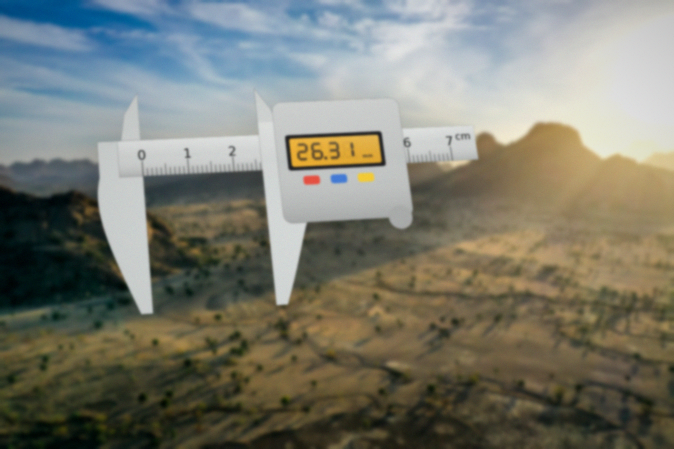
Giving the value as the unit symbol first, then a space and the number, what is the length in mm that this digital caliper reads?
mm 26.31
